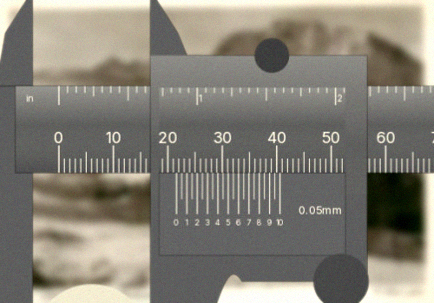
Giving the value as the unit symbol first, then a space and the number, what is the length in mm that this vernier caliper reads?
mm 21.6
